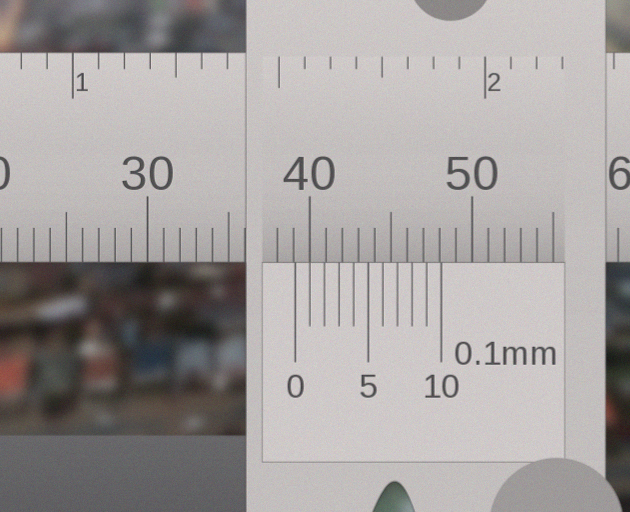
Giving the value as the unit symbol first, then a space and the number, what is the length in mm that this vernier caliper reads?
mm 39.1
